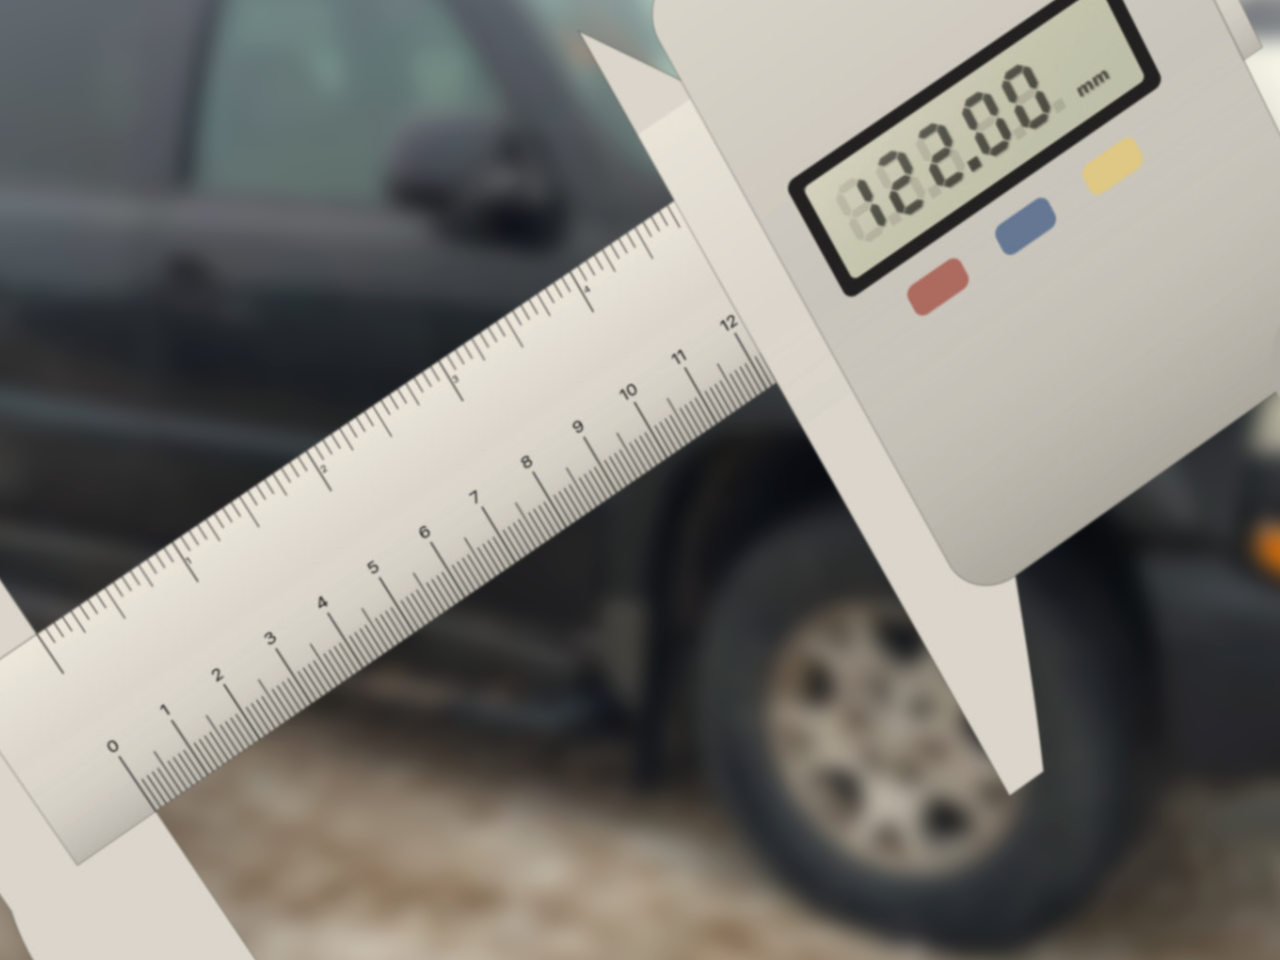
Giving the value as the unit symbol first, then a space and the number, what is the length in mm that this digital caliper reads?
mm 122.00
